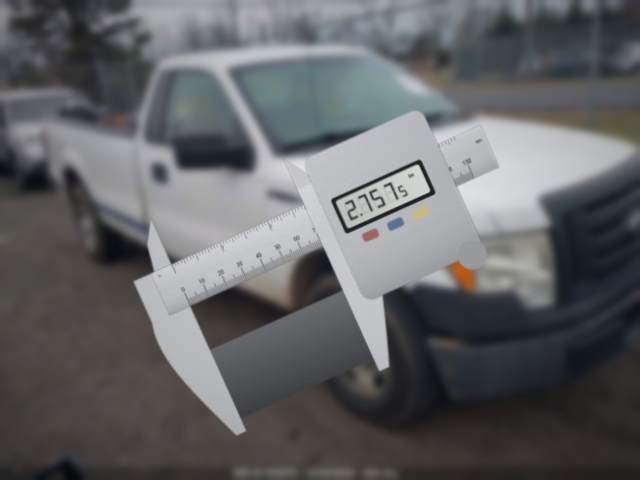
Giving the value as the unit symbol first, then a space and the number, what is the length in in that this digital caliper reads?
in 2.7575
